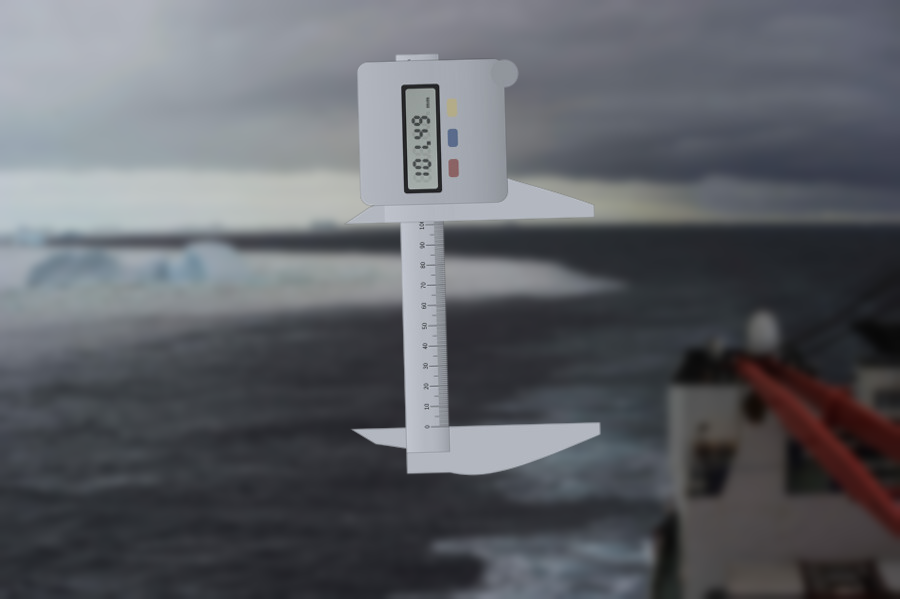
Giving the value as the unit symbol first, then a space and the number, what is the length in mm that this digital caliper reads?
mm 101.49
